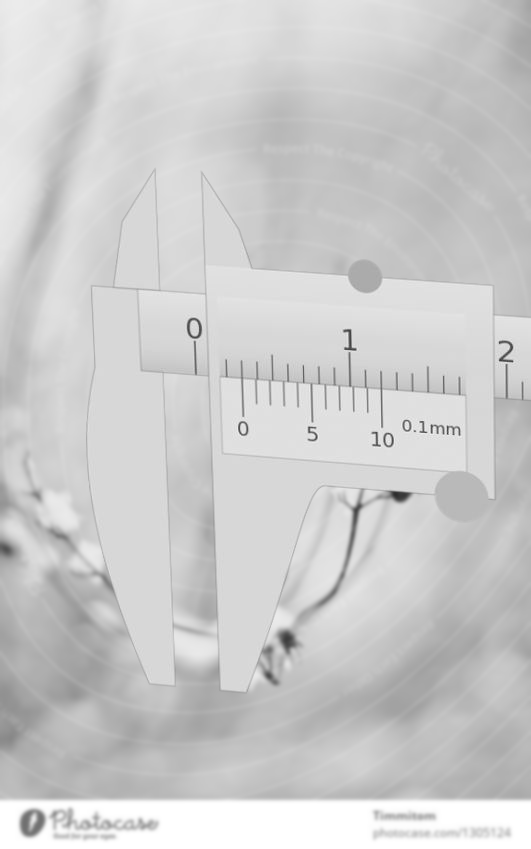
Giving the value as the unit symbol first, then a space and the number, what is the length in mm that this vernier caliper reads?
mm 3.0
